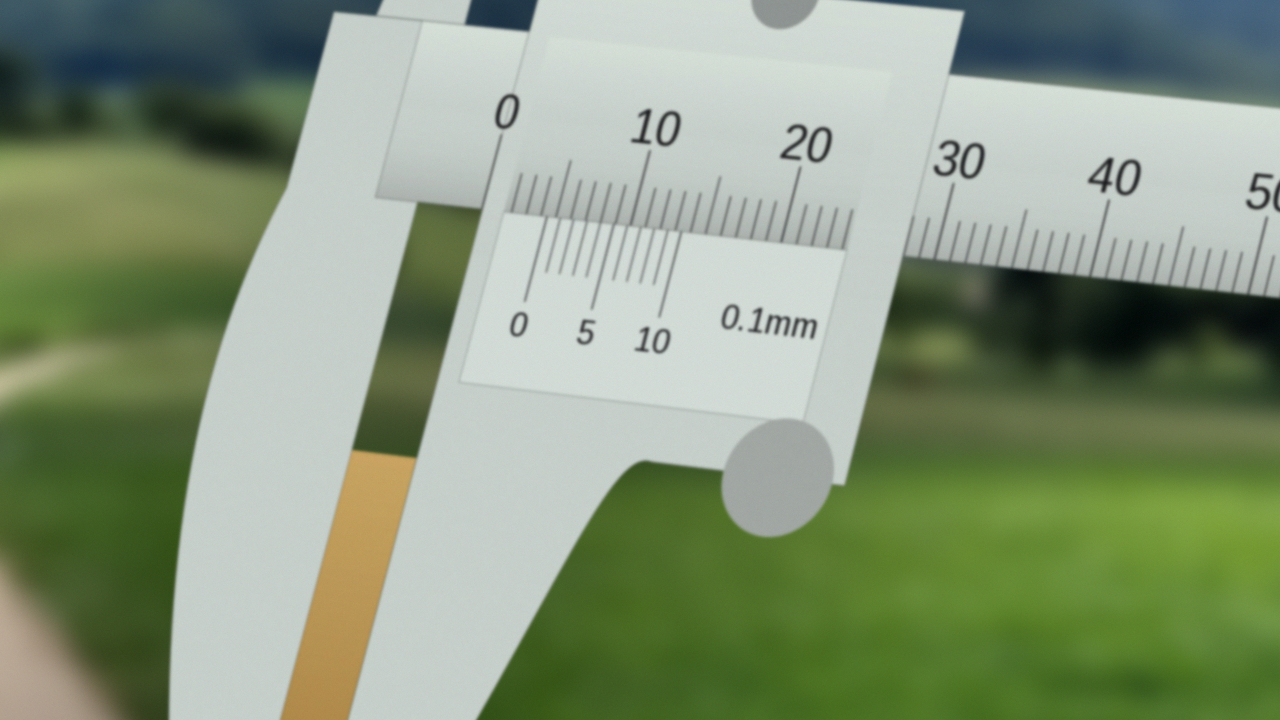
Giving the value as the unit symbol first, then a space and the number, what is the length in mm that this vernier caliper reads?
mm 4.4
